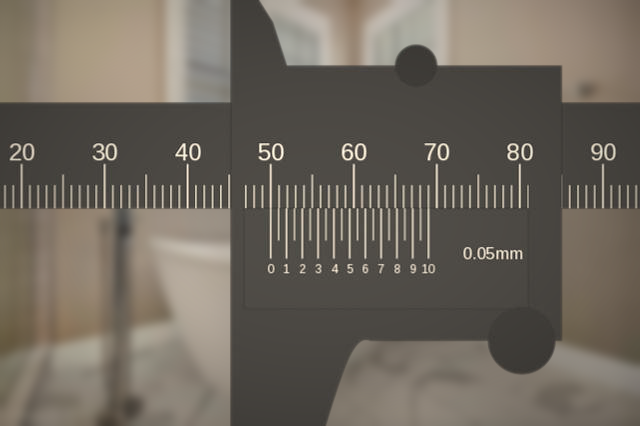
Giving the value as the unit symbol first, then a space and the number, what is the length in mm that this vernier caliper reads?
mm 50.0
